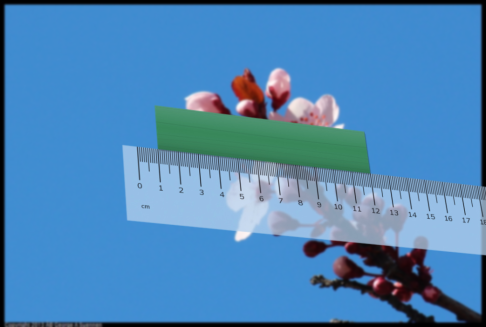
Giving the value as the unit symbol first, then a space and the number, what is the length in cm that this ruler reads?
cm 11
